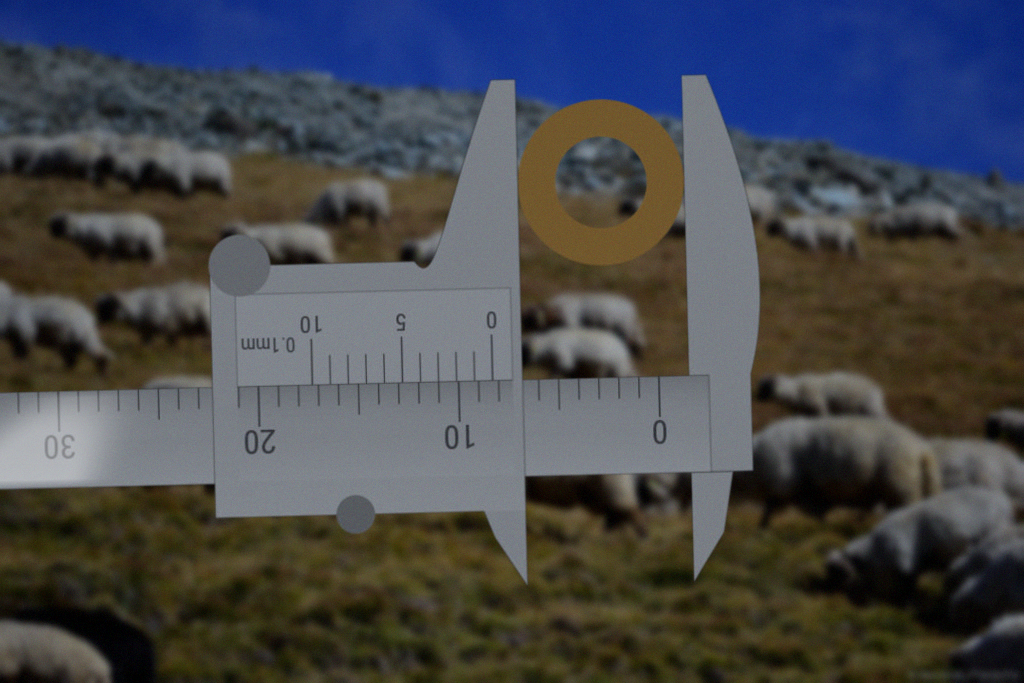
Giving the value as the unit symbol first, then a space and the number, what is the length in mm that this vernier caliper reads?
mm 8.3
